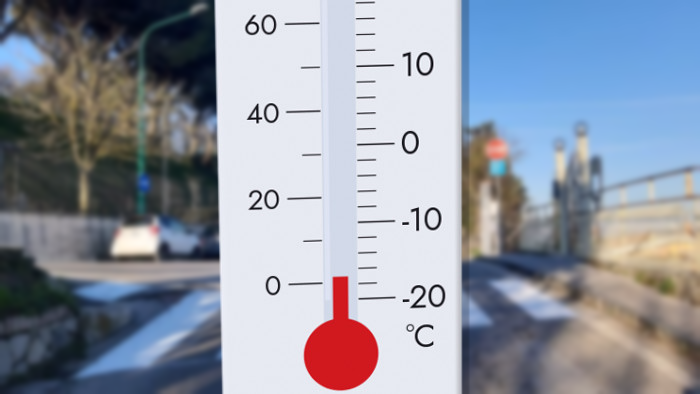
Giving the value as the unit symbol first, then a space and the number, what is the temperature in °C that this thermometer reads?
°C -17
